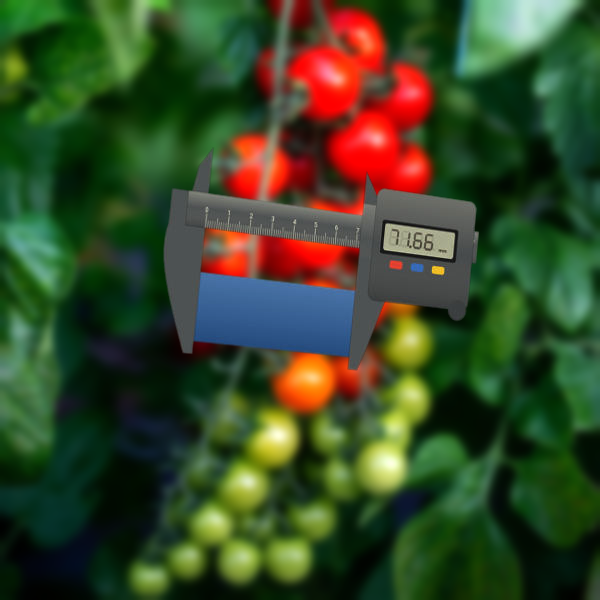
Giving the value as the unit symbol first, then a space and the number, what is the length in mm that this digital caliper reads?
mm 71.66
